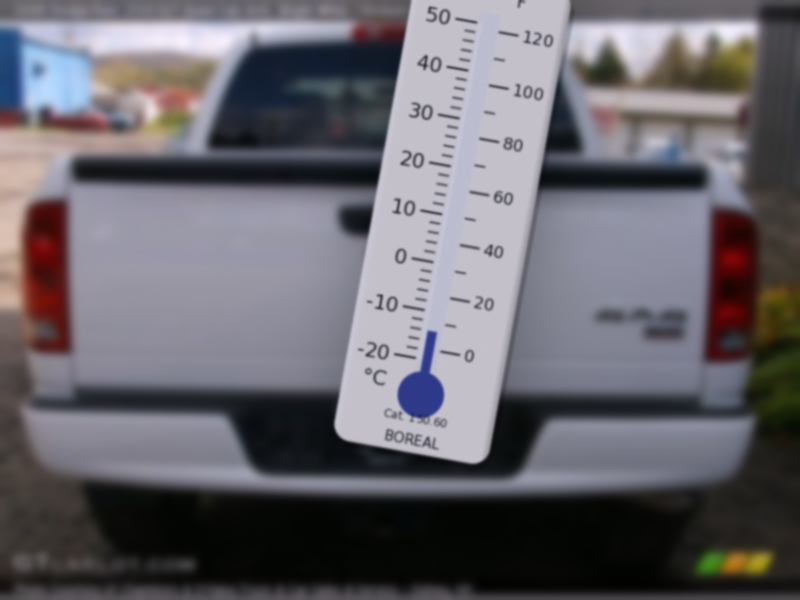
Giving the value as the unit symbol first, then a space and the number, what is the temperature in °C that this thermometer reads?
°C -14
